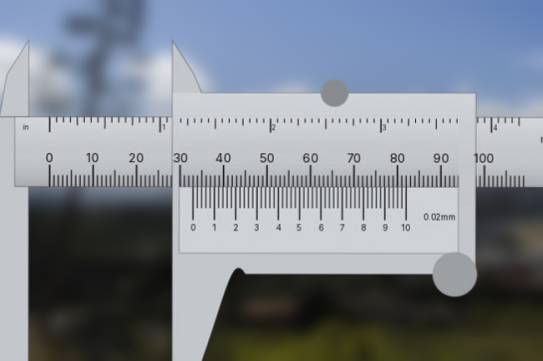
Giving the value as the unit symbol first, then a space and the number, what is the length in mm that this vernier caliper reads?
mm 33.0
